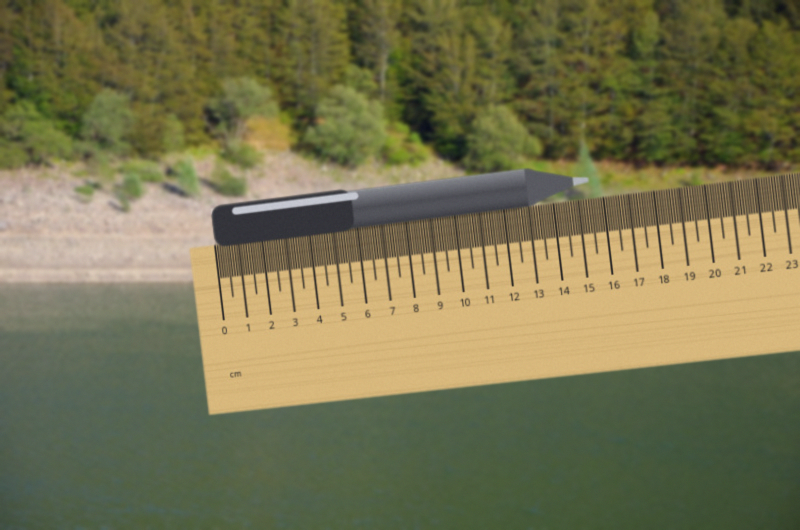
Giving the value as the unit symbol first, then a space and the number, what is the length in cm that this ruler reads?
cm 15.5
